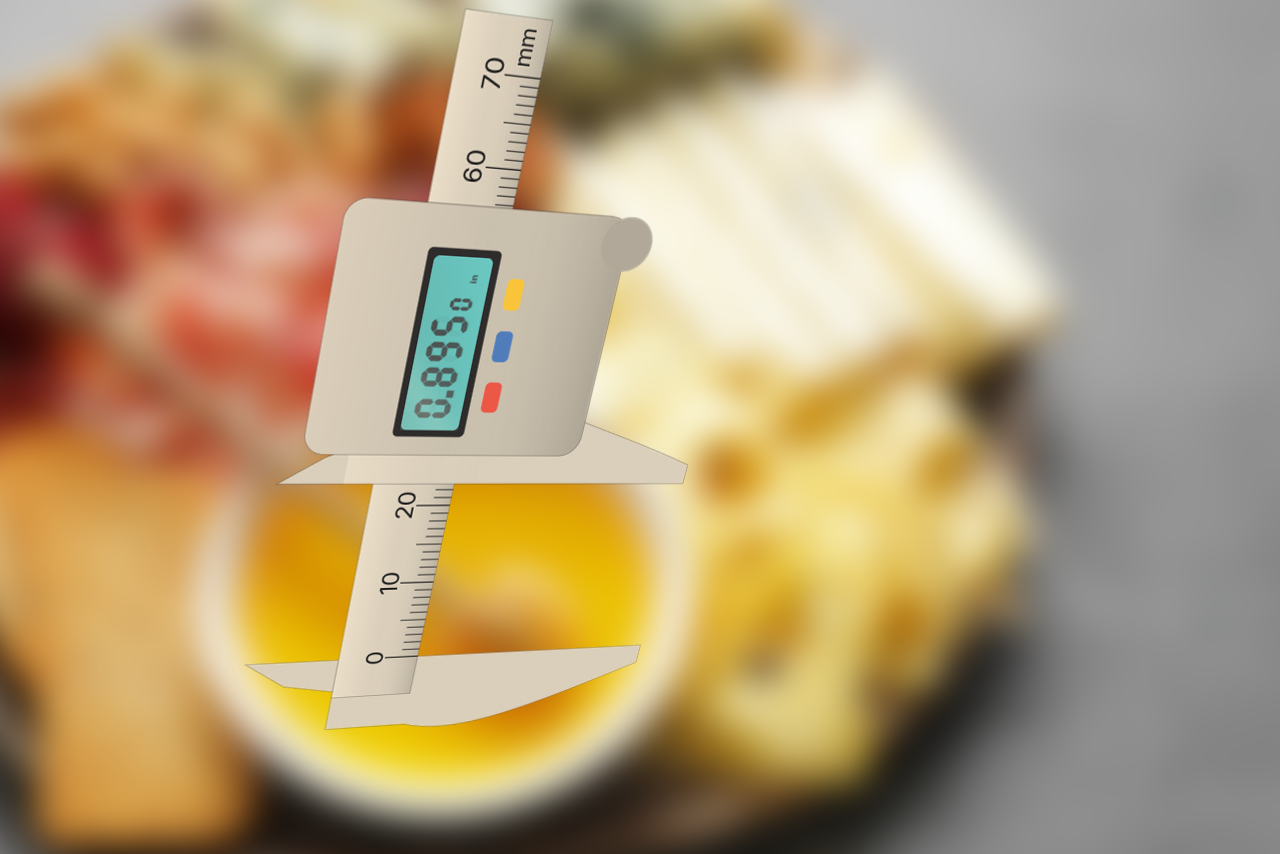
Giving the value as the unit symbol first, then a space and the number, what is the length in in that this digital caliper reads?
in 0.8950
